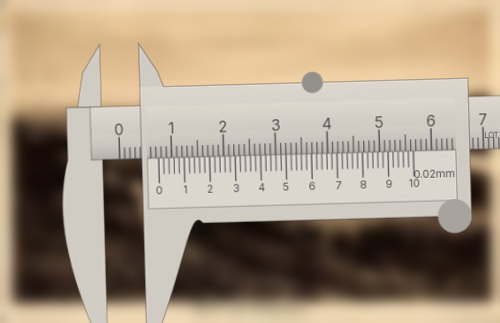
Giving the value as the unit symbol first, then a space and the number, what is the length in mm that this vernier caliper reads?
mm 7.5
